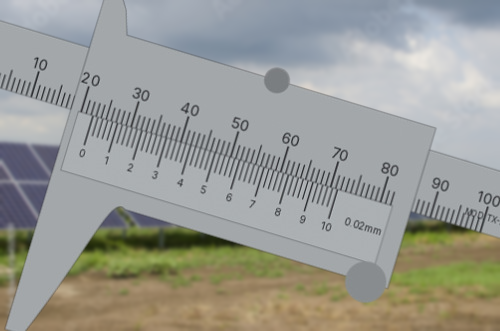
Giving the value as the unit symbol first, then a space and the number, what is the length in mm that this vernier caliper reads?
mm 22.4
